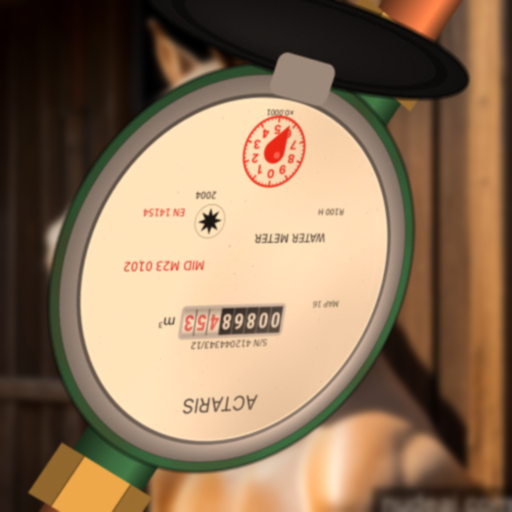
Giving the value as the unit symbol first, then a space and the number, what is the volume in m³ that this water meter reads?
m³ 868.4535
